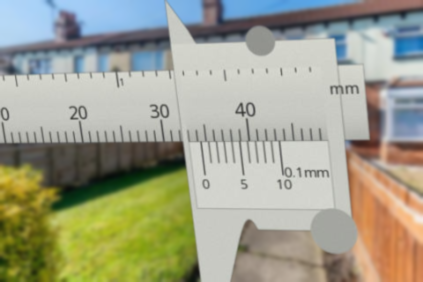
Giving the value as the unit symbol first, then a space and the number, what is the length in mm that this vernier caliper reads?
mm 34.4
